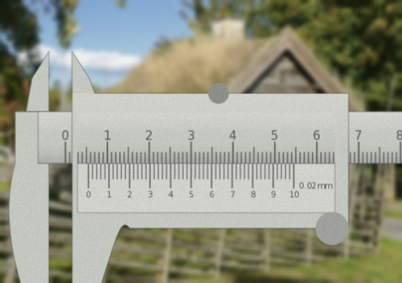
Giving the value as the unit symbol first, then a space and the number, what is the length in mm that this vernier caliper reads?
mm 5.5
